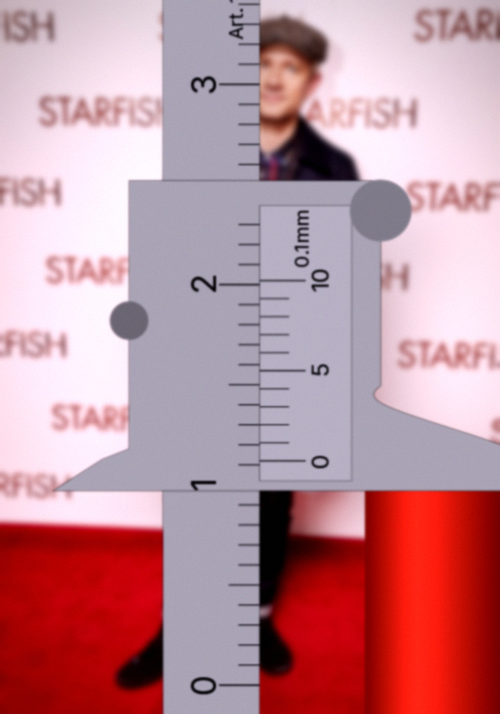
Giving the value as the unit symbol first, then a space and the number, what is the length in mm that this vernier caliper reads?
mm 11.2
